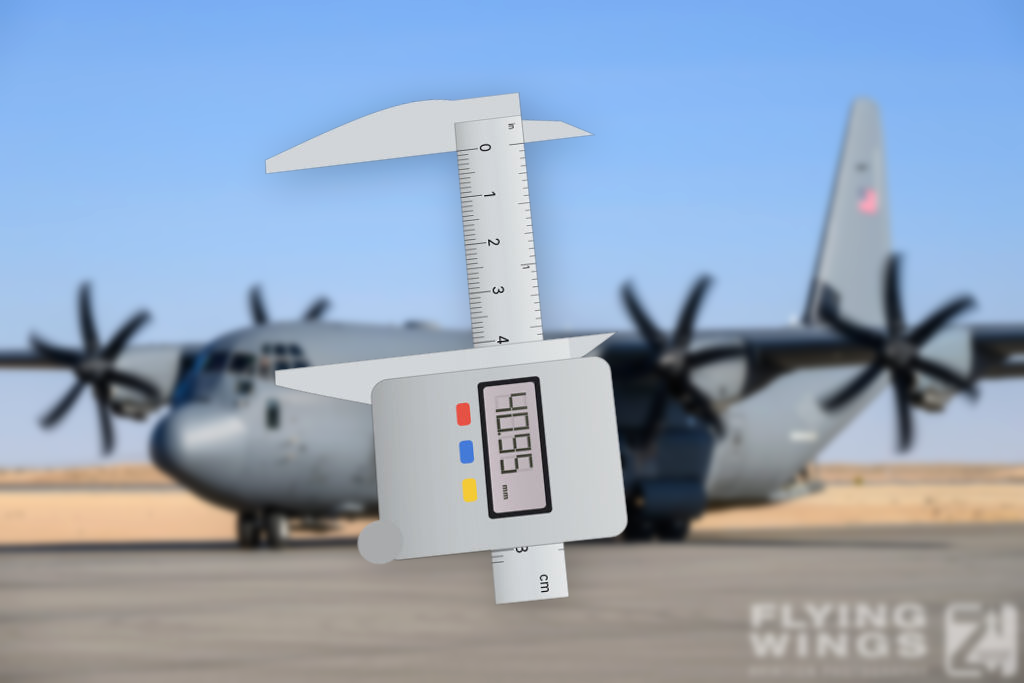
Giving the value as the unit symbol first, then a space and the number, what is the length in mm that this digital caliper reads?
mm 40.95
